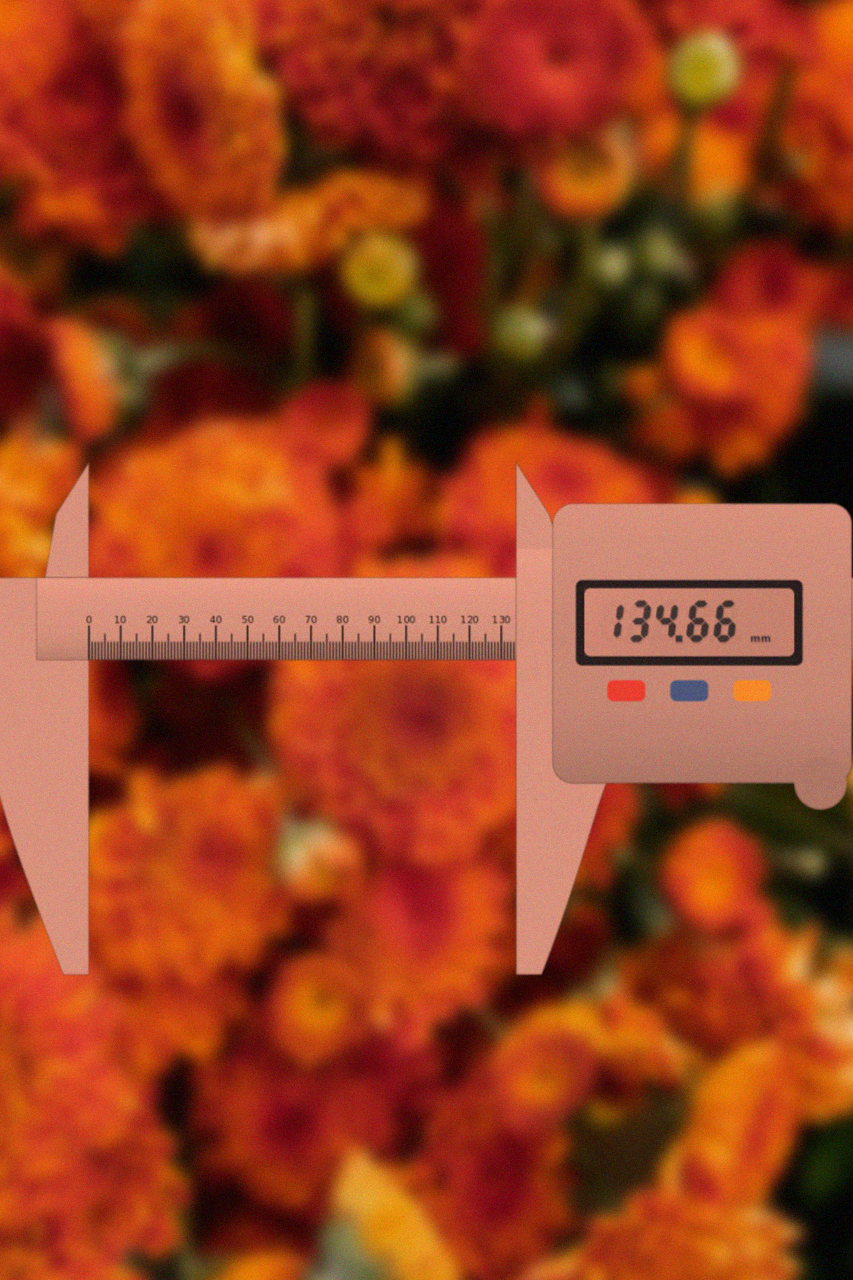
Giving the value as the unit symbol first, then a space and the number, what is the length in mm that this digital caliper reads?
mm 134.66
